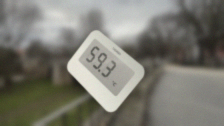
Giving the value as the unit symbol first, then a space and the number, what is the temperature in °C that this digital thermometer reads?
°C 59.3
